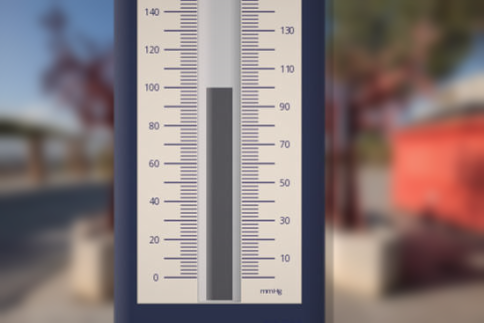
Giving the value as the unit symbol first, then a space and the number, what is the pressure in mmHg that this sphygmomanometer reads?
mmHg 100
